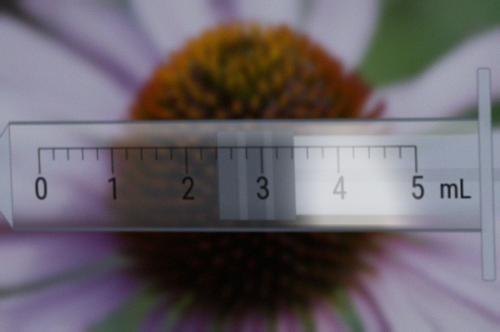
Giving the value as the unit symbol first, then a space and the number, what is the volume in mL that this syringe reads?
mL 2.4
